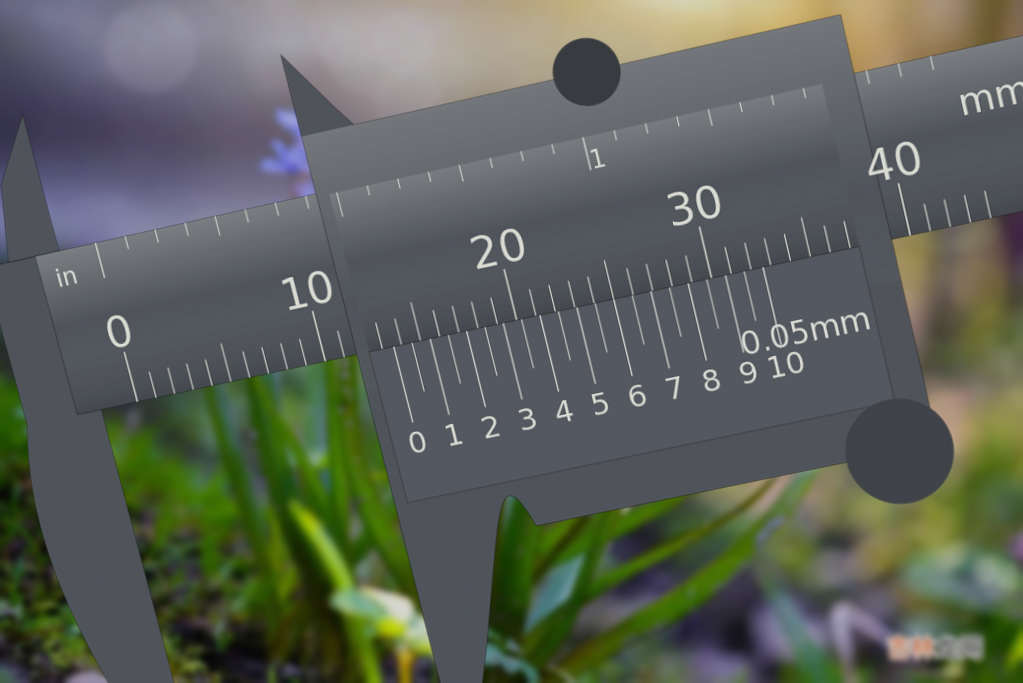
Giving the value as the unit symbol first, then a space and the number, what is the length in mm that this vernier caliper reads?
mm 13.6
